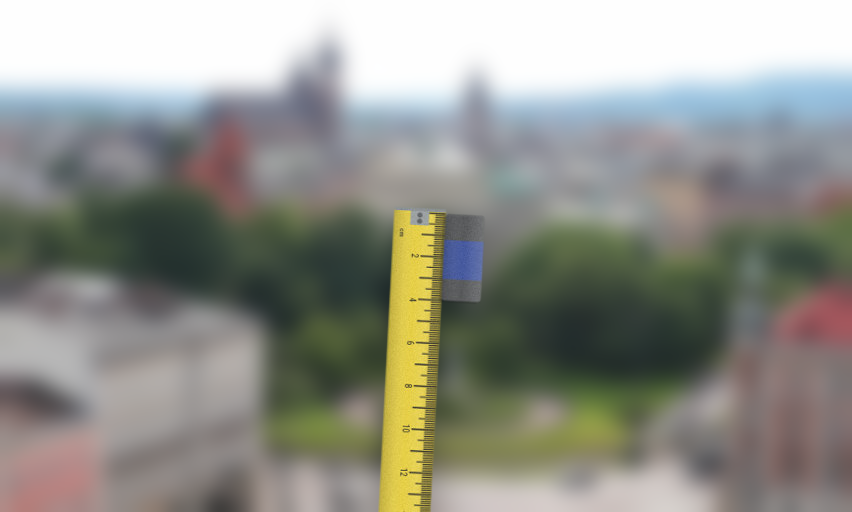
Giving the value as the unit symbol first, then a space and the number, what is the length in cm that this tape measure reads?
cm 4
